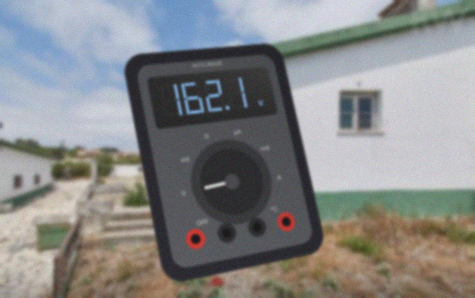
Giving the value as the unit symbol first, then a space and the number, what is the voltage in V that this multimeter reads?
V 162.1
